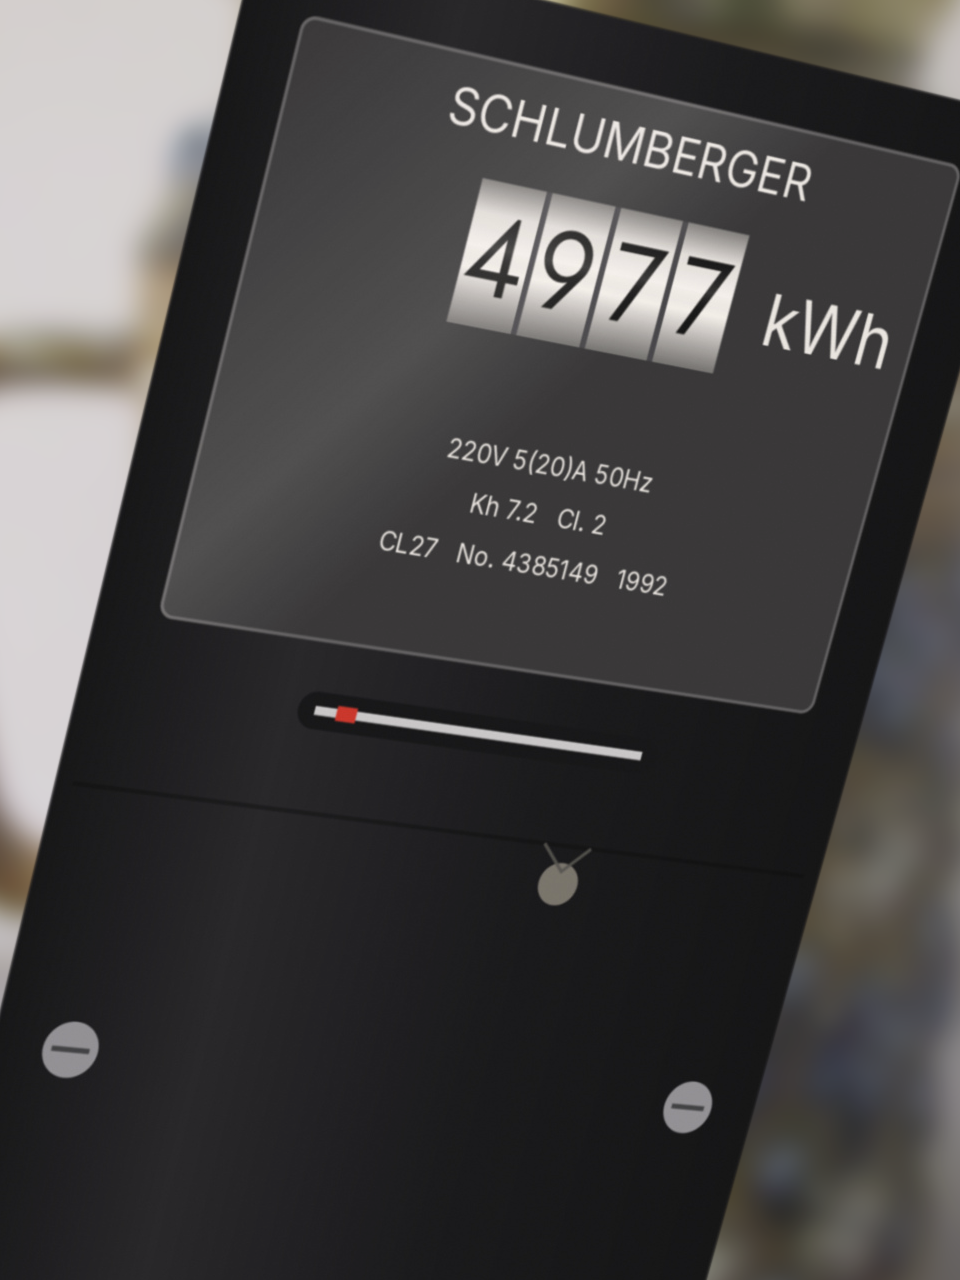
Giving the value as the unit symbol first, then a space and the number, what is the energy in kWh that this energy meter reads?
kWh 4977
